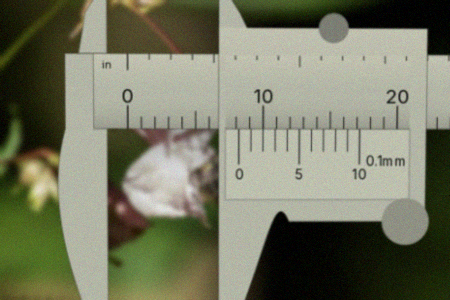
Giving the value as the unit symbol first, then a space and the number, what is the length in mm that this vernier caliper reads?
mm 8.2
